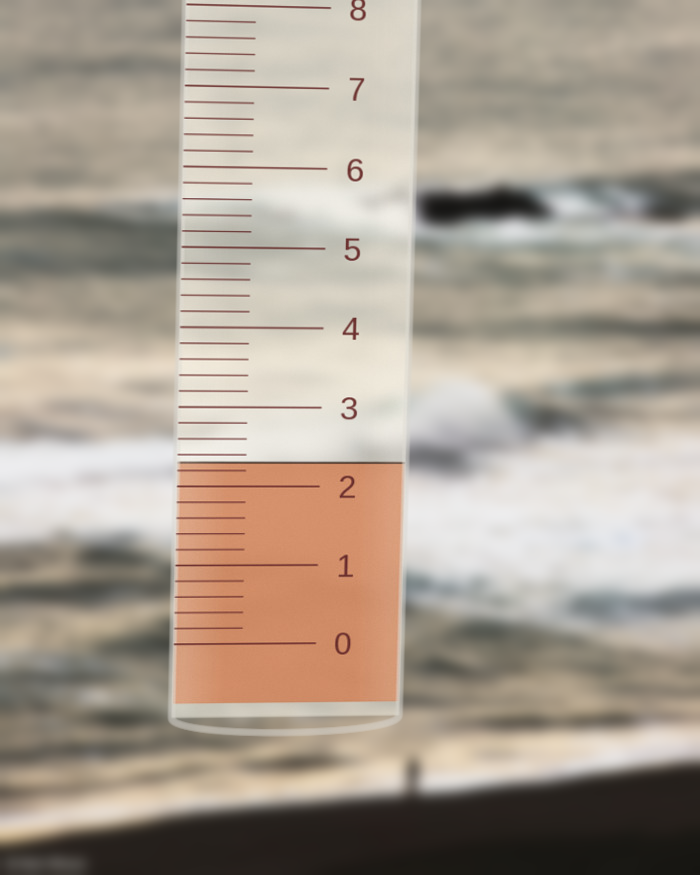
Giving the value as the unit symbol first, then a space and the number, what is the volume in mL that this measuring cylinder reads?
mL 2.3
